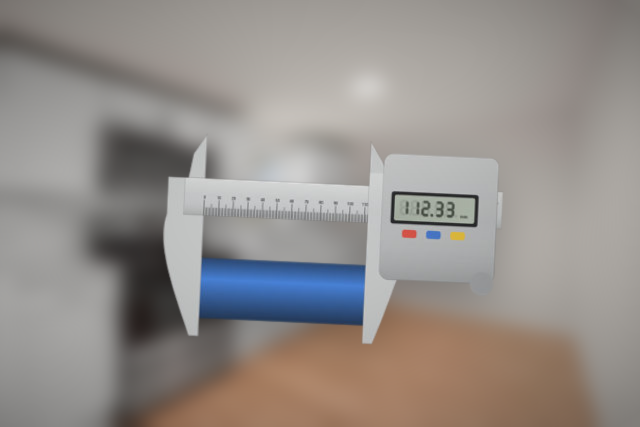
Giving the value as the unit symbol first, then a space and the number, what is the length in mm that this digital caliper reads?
mm 112.33
